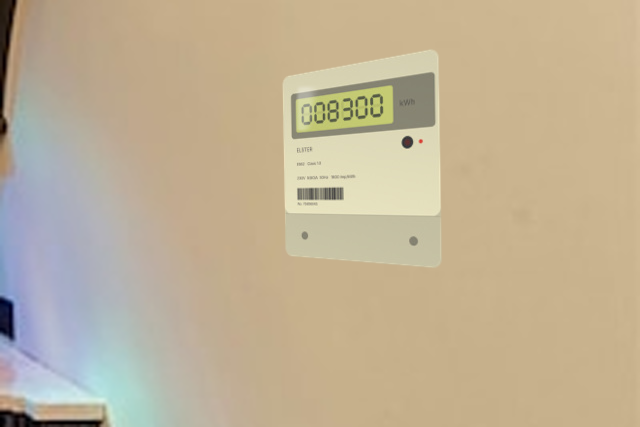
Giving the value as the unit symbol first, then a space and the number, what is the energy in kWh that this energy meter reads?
kWh 8300
